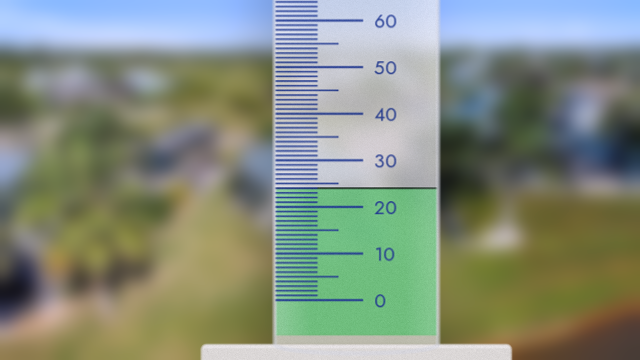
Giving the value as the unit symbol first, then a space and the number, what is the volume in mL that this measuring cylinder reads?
mL 24
